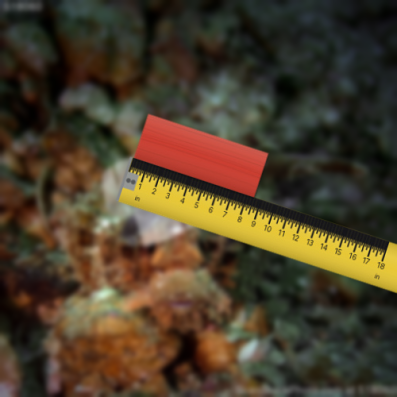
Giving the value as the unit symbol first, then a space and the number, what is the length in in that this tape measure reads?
in 8.5
